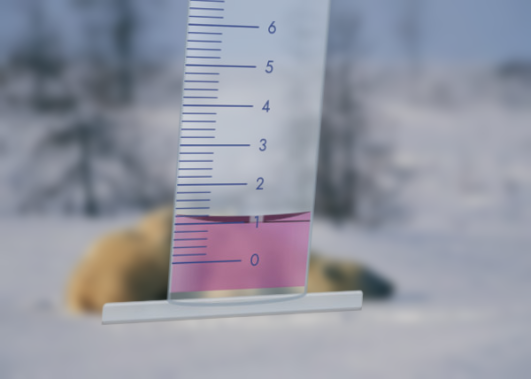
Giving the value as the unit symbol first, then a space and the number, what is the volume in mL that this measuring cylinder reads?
mL 1
